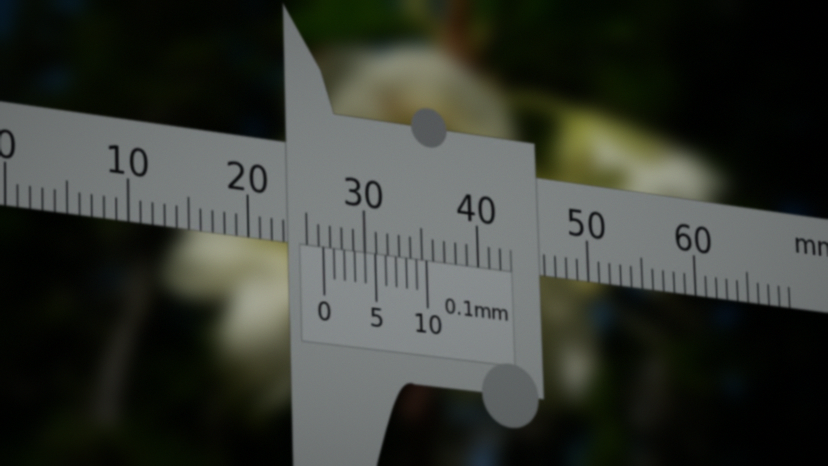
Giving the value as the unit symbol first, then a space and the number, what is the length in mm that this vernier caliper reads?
mm 26.4
